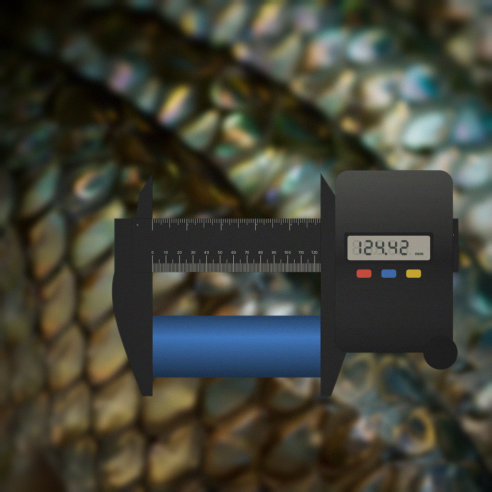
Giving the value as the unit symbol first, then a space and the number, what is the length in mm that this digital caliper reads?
mm 124.42
